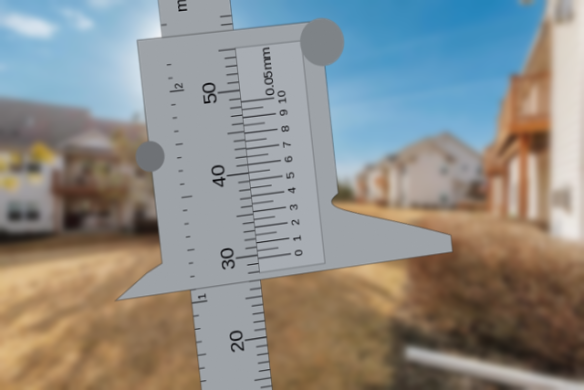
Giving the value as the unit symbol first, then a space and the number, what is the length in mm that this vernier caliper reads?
mm 29.6
